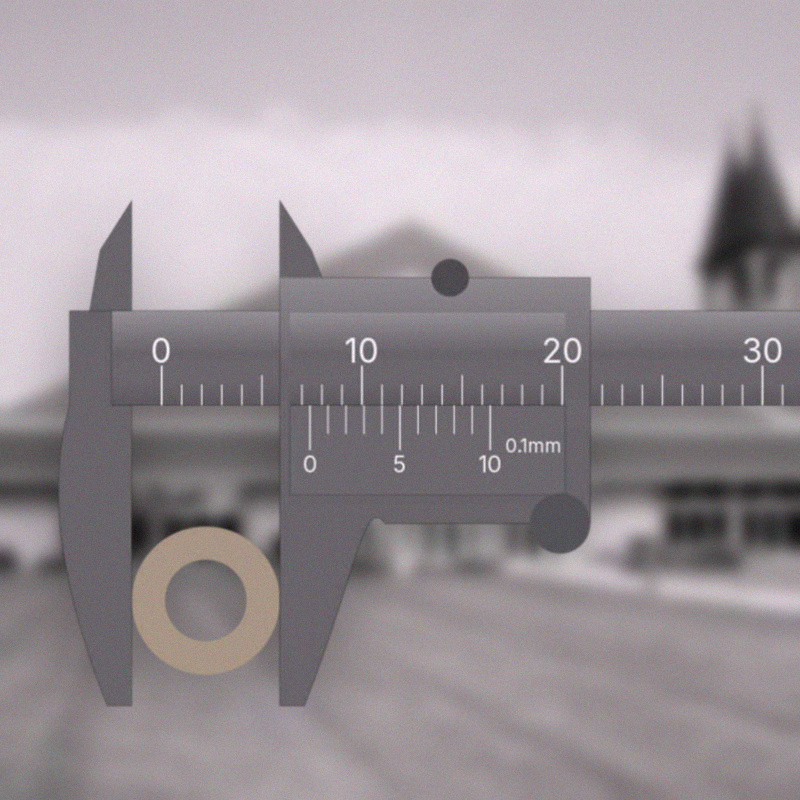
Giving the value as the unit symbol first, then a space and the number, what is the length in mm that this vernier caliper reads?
mm 7.4
